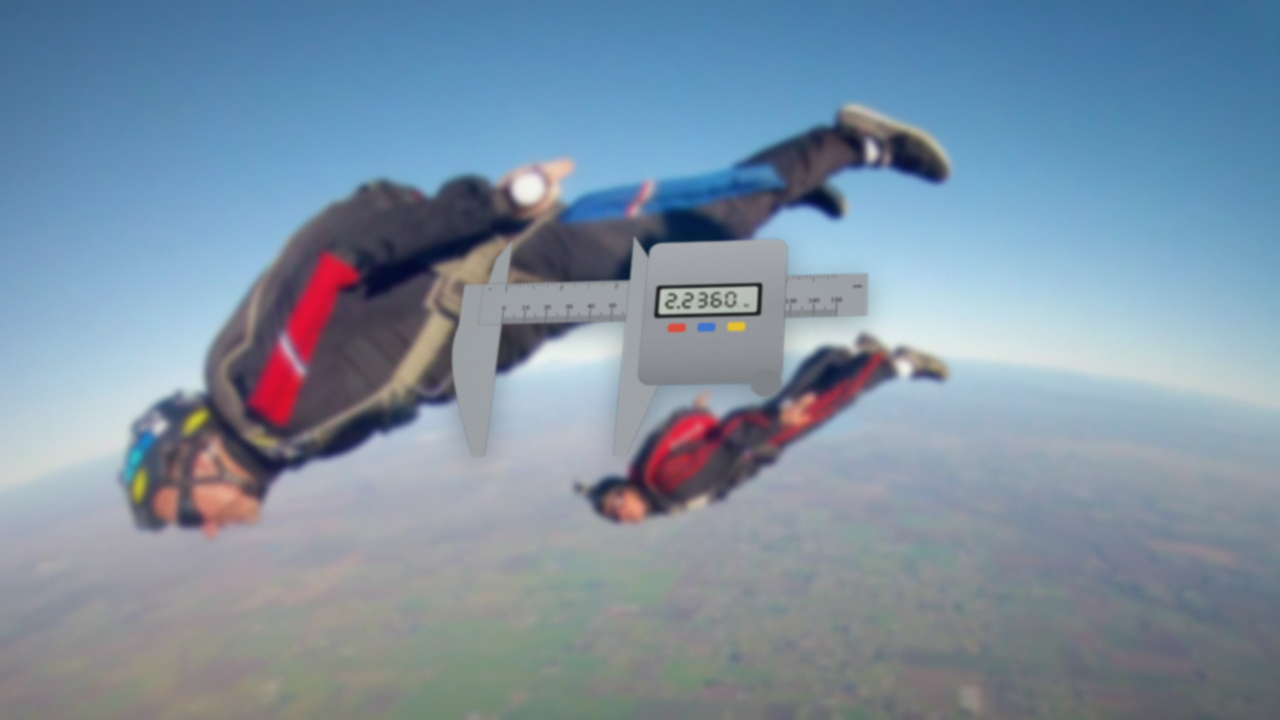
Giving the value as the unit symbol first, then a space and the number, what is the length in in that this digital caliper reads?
in 2.2360
